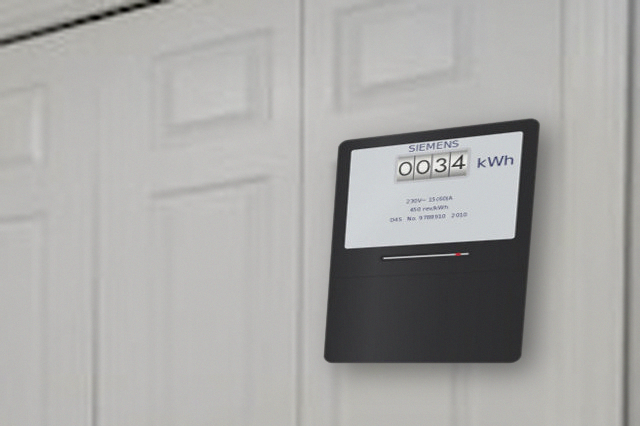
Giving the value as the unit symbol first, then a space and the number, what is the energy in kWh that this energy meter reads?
kWh 34
